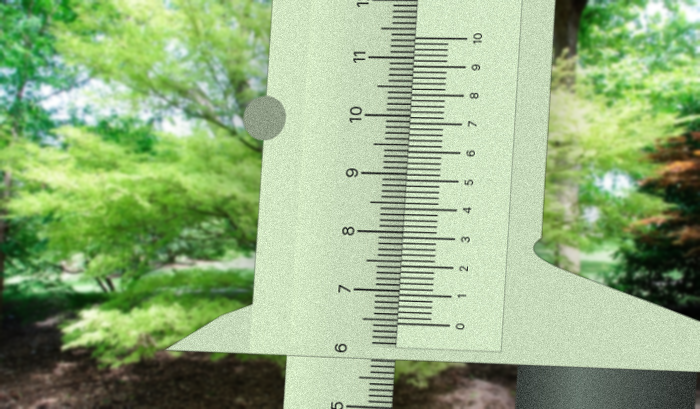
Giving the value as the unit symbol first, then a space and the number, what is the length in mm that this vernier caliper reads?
mm 64.4
